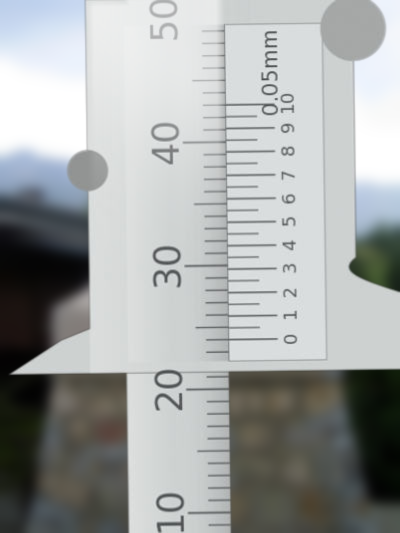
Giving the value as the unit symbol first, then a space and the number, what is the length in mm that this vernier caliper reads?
mm 24.0
